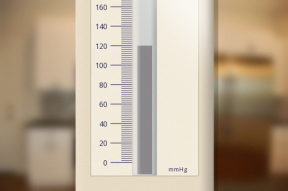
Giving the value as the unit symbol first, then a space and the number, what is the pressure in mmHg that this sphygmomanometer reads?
mmHg 120
